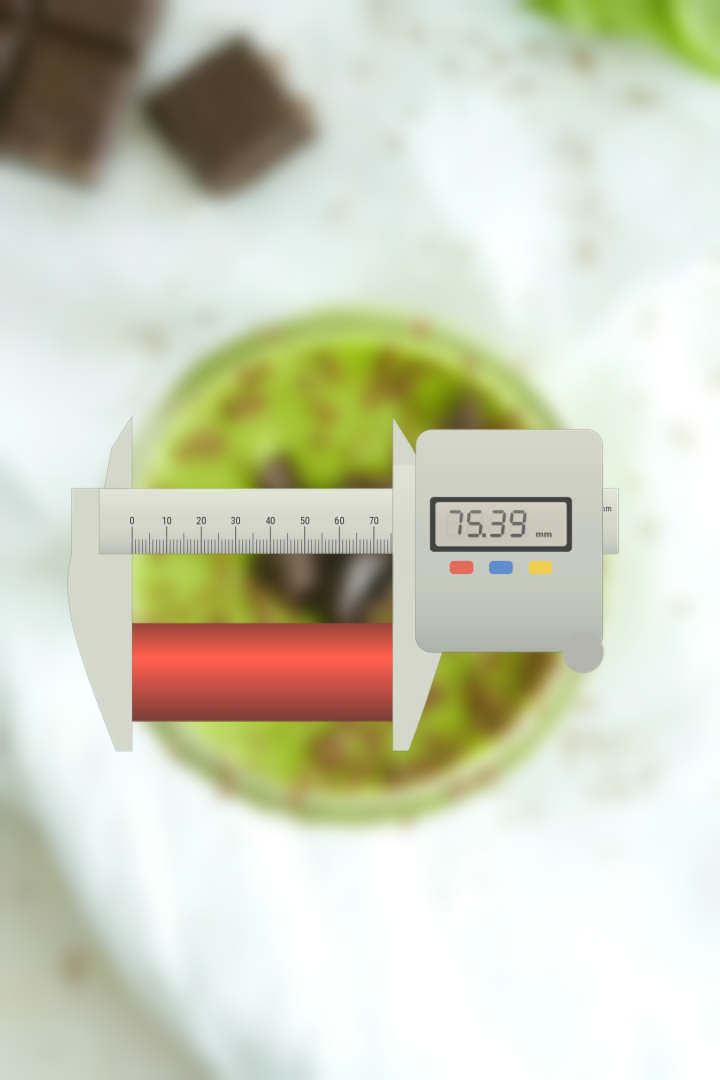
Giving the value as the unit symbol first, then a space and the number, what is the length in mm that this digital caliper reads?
mm 75.39
